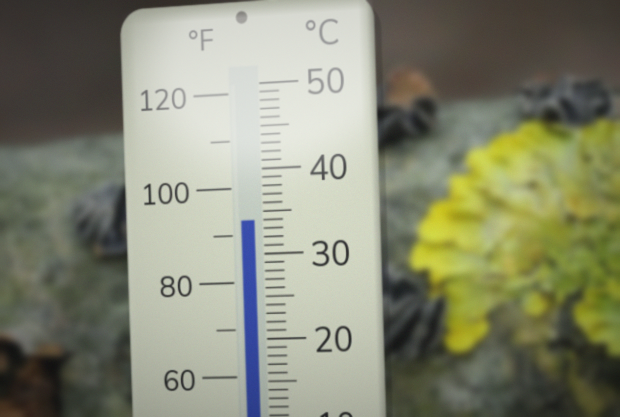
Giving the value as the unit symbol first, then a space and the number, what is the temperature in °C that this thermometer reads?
°C 34
